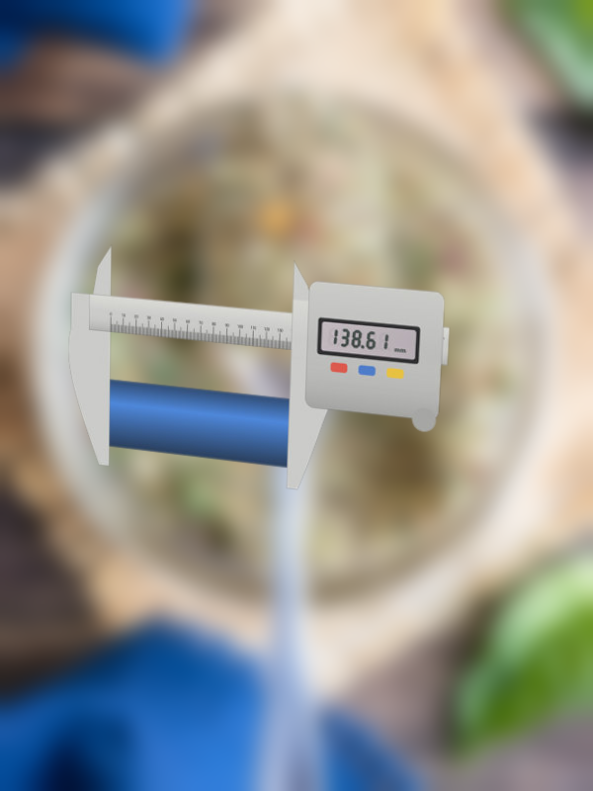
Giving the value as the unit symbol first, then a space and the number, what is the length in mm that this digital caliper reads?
mm 138.61
